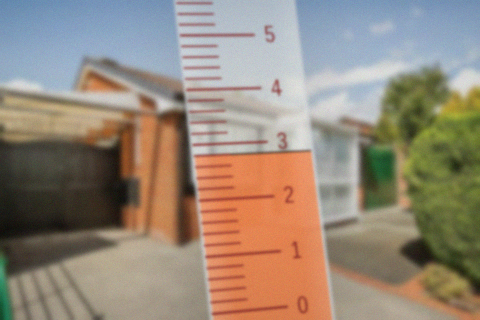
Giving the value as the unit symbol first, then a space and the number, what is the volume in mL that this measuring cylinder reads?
mL 2.8
